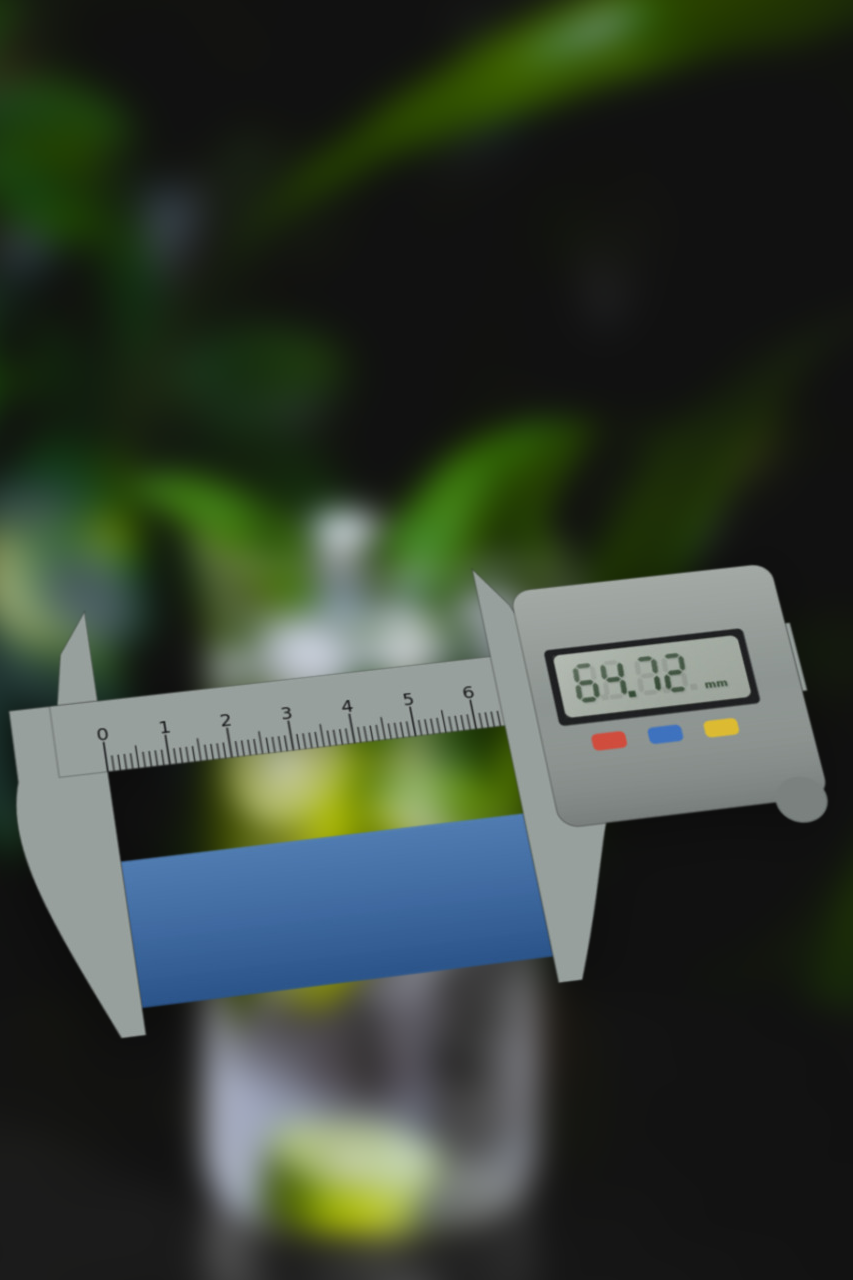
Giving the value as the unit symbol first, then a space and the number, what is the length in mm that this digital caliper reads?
mm 64.72
